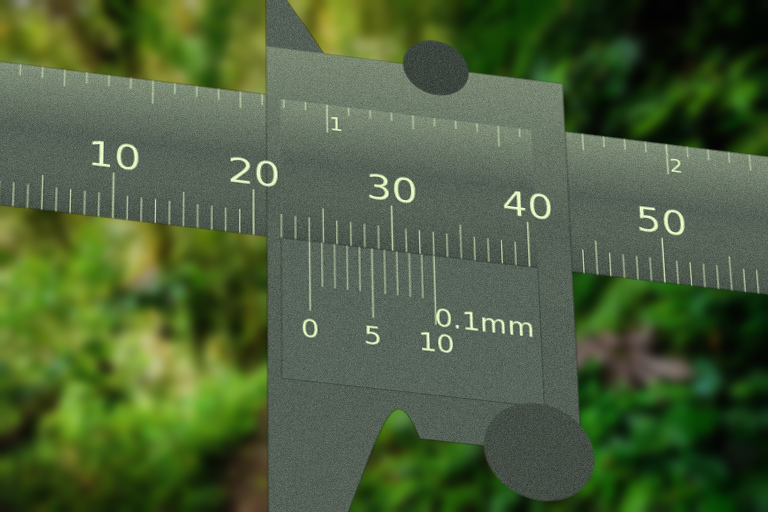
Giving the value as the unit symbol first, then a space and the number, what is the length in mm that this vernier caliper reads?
mm 24.0
